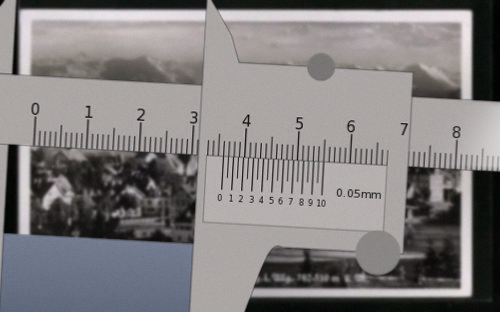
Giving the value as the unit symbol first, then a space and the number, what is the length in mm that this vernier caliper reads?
mm 36.0
